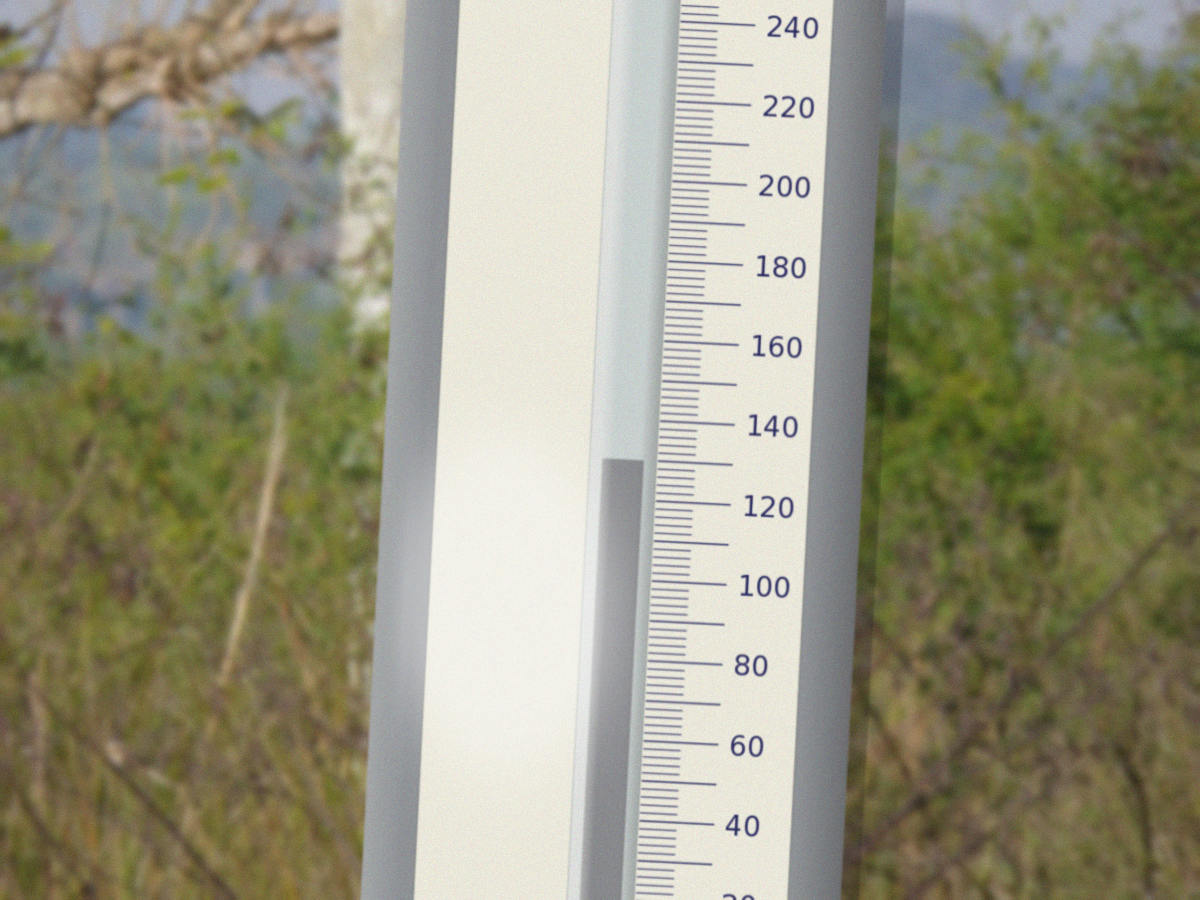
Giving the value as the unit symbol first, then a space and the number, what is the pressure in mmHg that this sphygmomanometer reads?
mmHg 130
